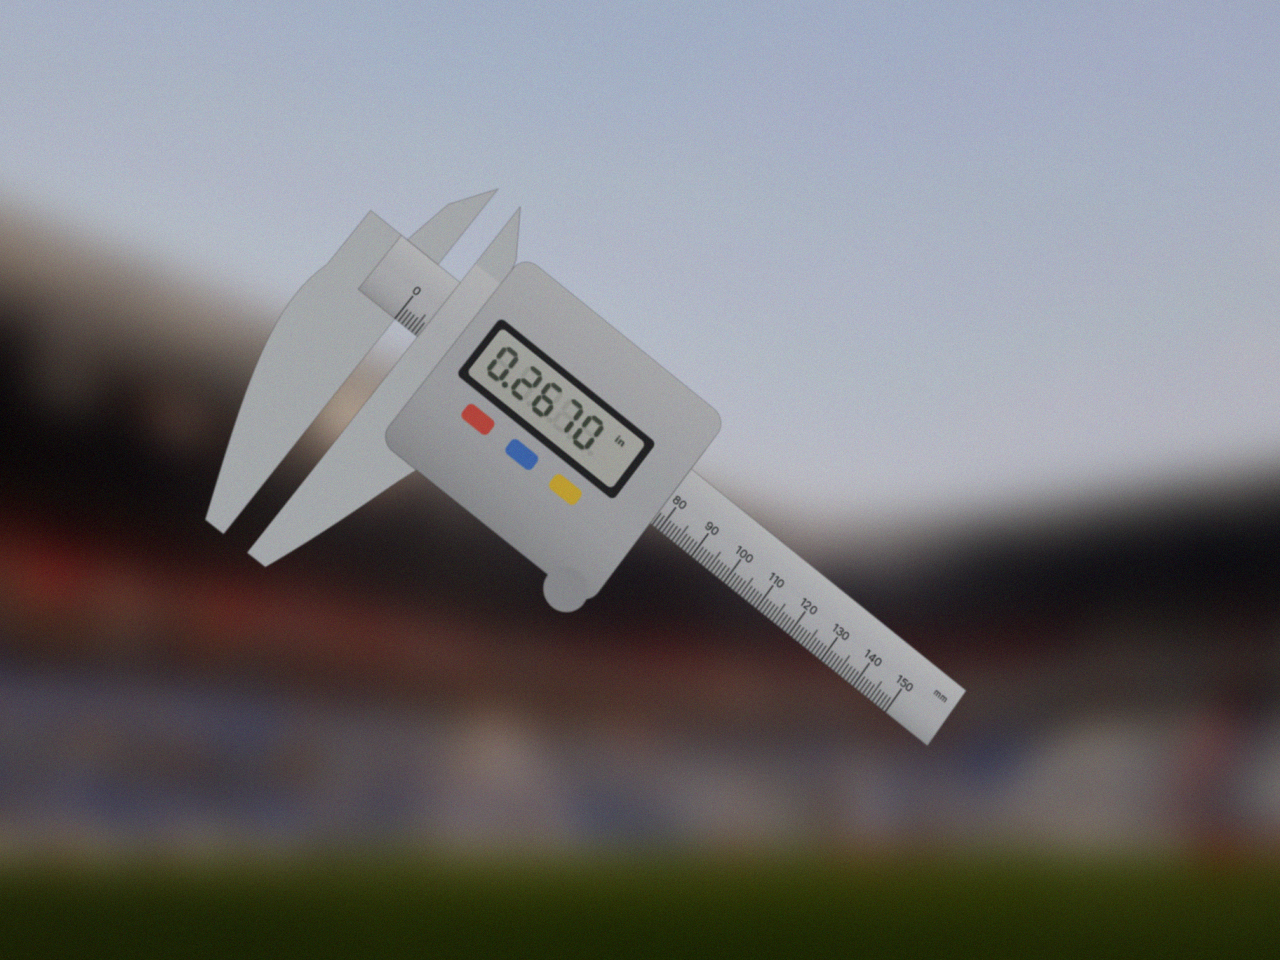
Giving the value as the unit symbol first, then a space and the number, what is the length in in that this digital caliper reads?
in 0.2670
